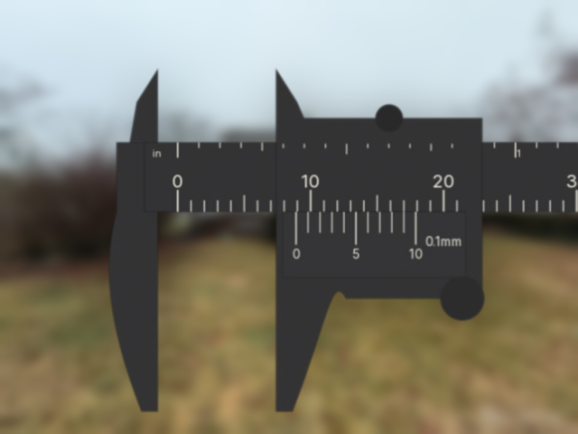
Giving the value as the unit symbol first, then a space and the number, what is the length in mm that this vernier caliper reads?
mm 8.9
